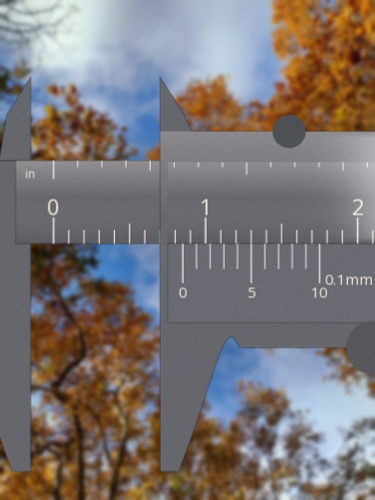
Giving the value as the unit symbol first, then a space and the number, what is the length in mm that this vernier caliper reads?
mm 8.5
